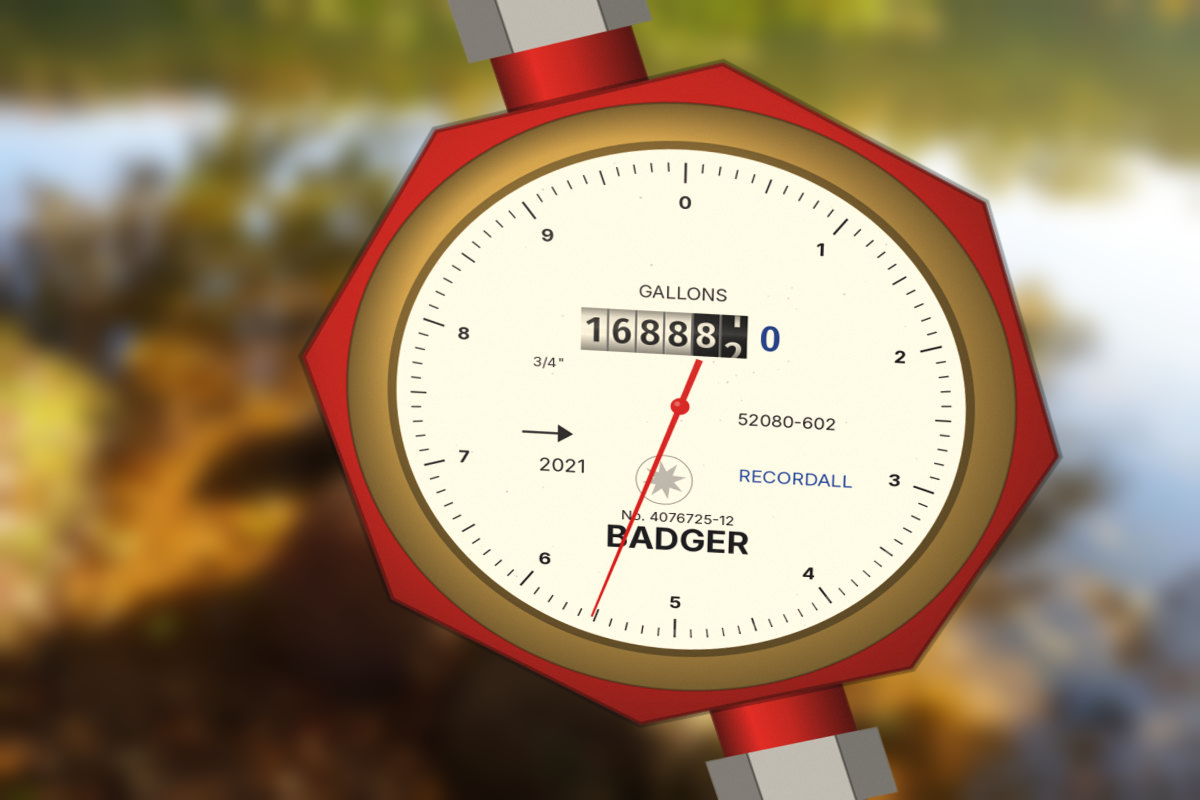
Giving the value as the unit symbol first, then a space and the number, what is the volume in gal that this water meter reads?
gal 1688815.5
